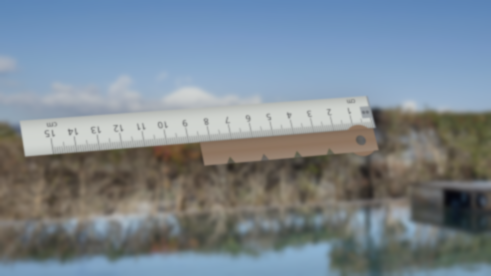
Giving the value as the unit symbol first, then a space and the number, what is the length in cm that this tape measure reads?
cm 8.5
